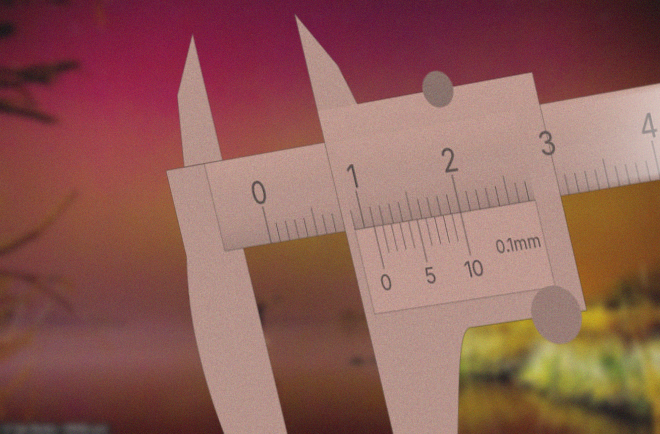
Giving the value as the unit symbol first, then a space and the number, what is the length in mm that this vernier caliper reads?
mm 11.0
